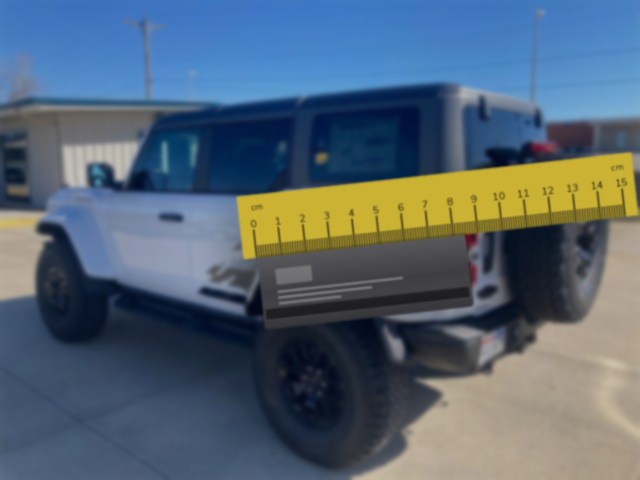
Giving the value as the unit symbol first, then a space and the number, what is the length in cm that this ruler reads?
cm 8.5
